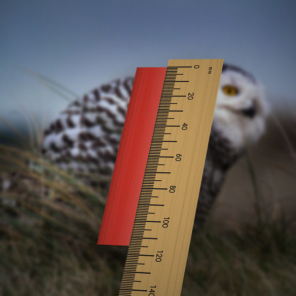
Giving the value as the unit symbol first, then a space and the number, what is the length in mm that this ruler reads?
mm 115
